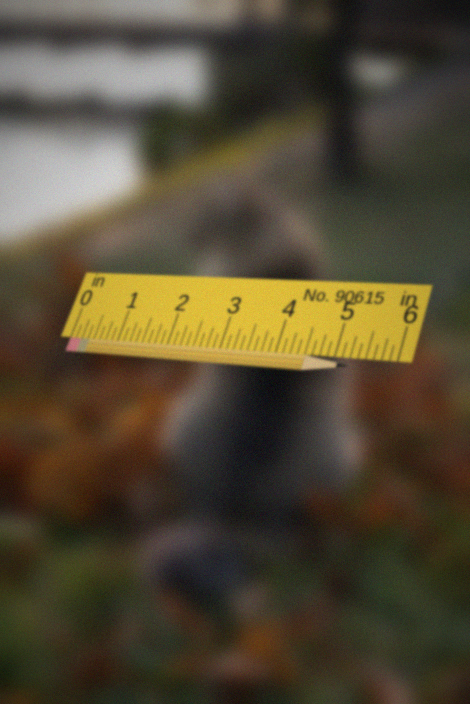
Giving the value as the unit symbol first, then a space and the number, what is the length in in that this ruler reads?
in 5.25
